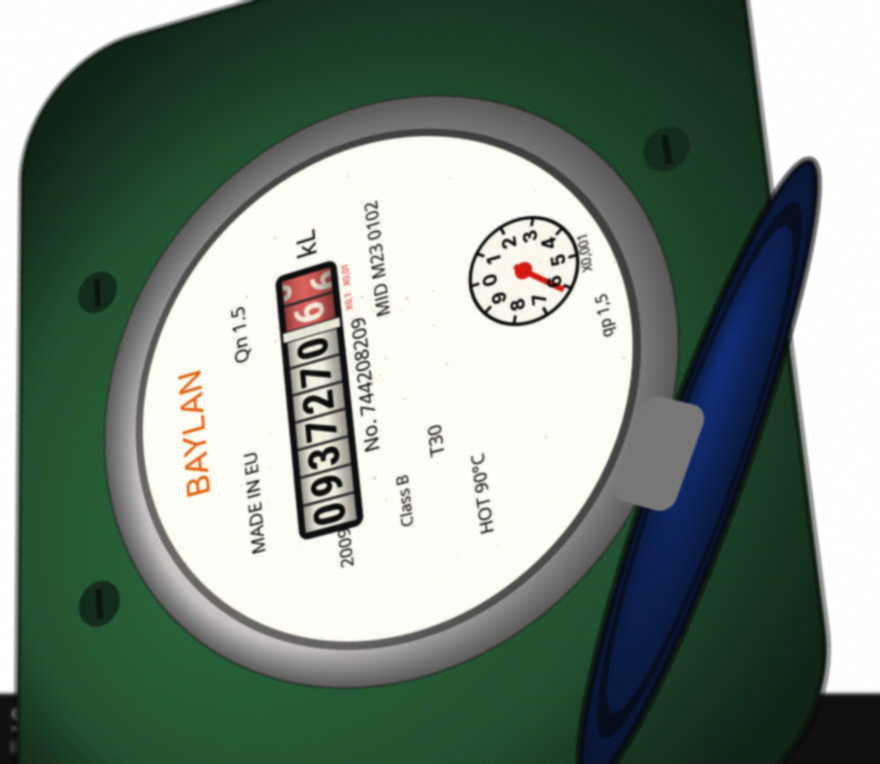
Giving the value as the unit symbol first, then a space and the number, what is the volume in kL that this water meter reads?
kL 937270.656
